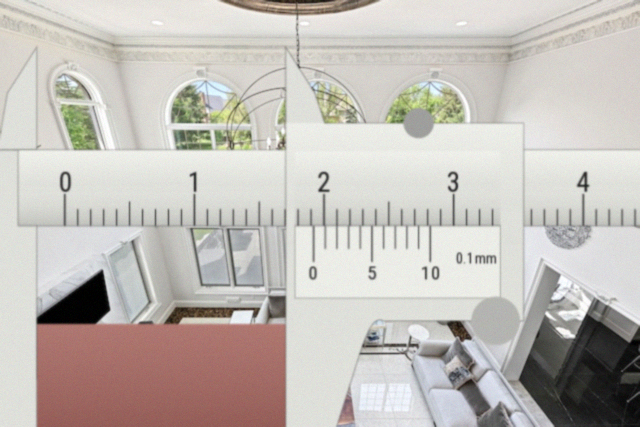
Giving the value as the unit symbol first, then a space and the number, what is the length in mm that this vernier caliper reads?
mm 19.2
